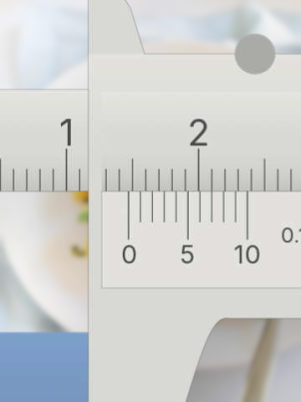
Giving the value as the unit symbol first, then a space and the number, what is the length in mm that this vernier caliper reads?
mm 14.7
